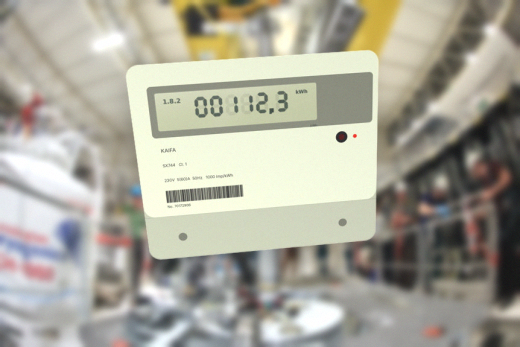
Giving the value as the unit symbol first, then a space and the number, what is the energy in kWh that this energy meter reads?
kWh 112.3
